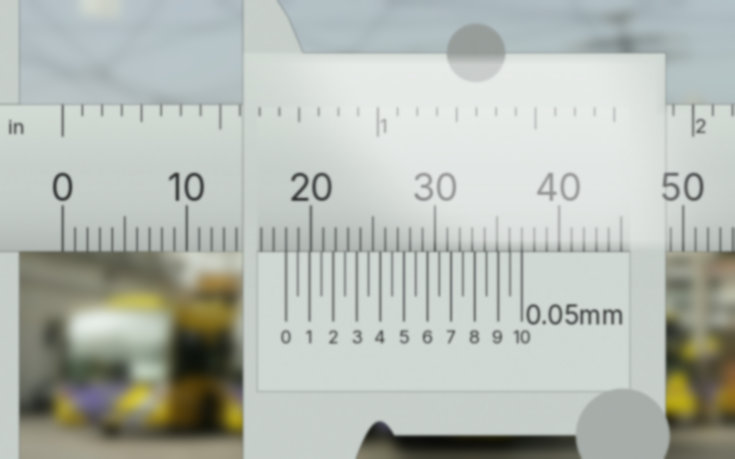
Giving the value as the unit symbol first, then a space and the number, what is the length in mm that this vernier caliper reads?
mm 18.0
